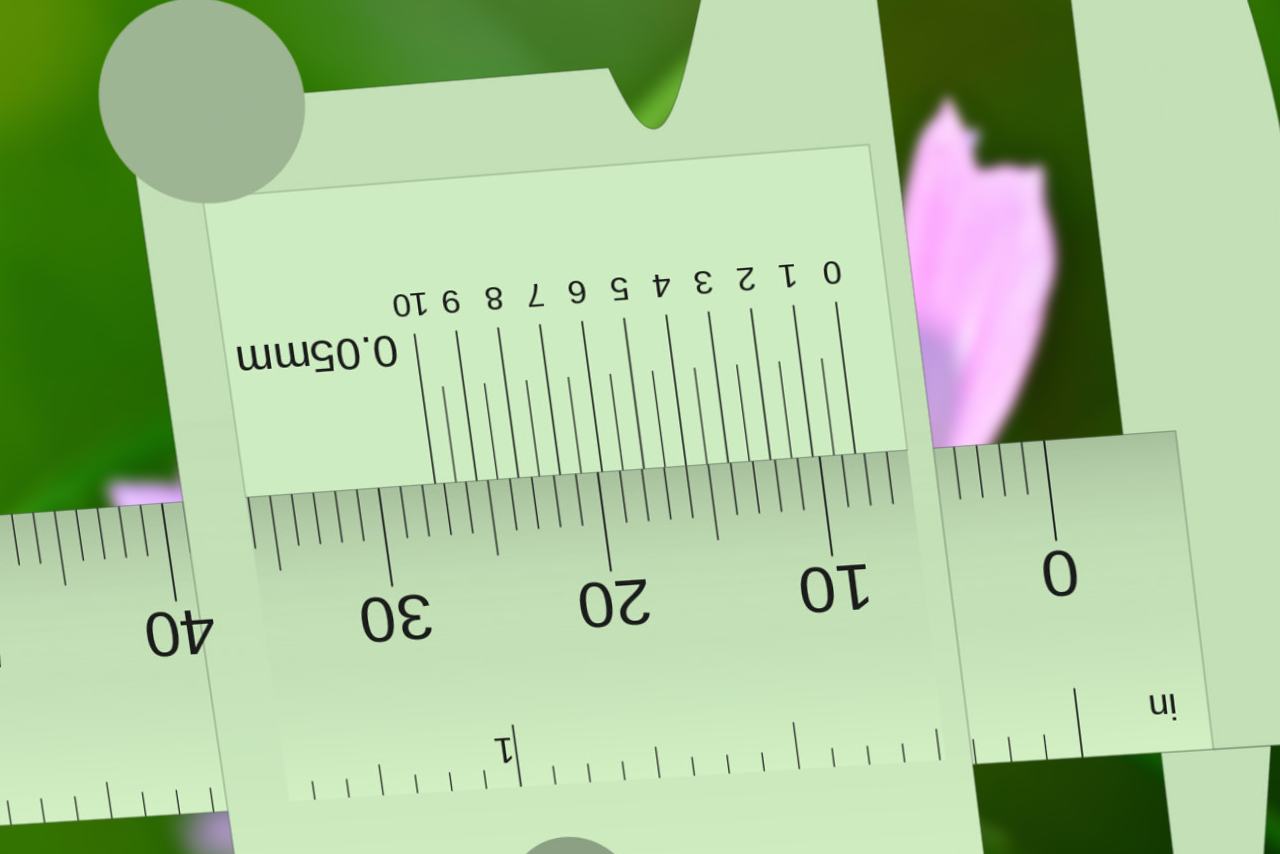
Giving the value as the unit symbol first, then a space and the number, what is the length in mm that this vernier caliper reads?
mm 8.4
